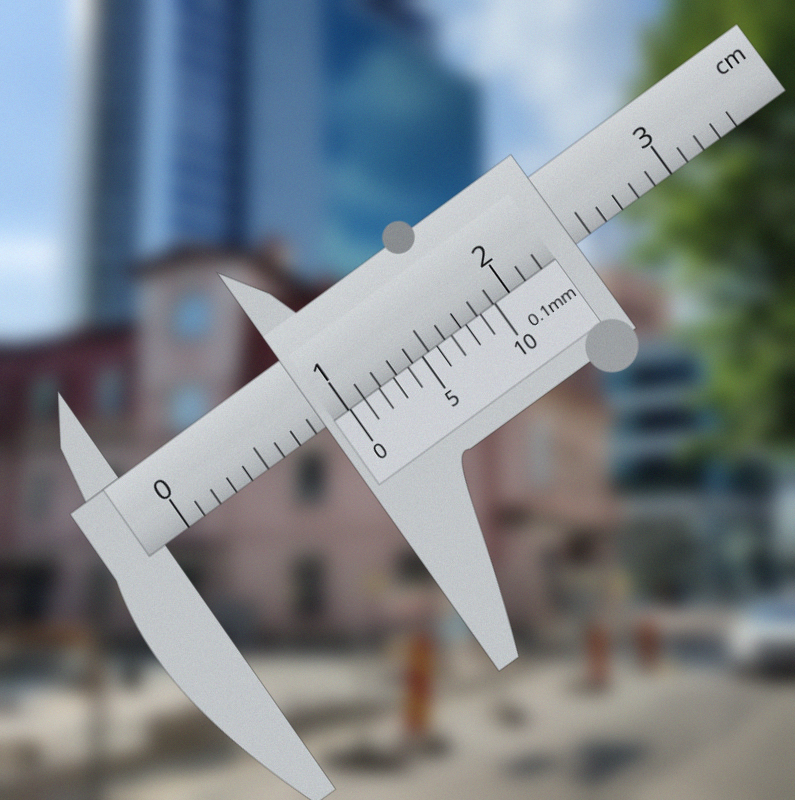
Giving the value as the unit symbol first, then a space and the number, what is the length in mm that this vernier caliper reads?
mm 10.1
